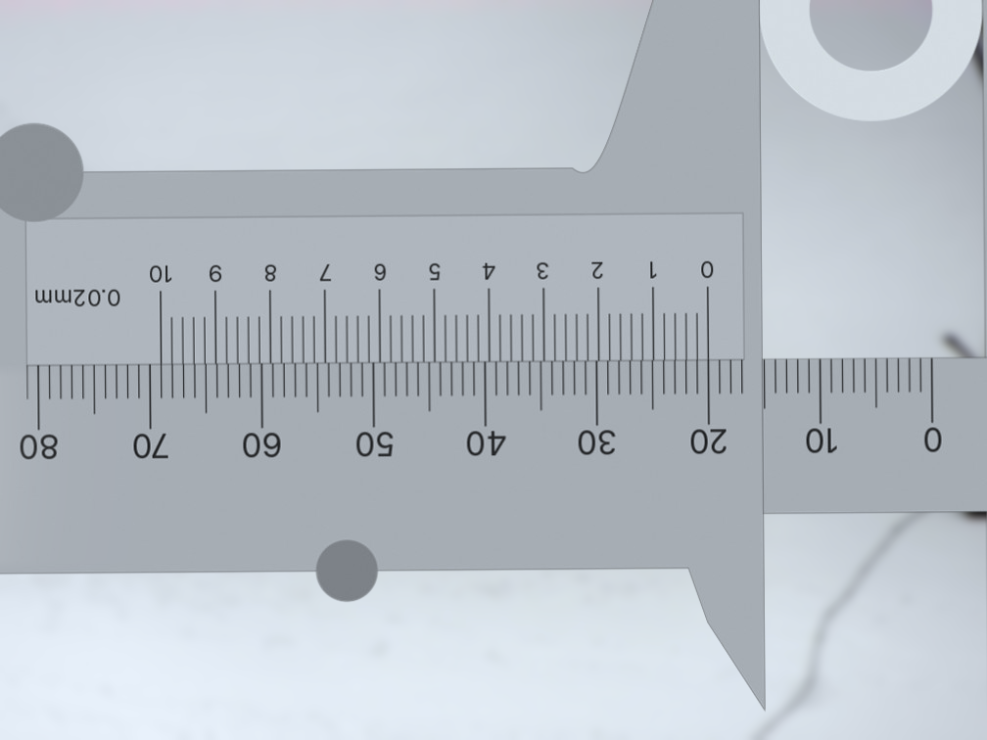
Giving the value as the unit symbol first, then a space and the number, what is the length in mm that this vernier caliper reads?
mm 20.0
